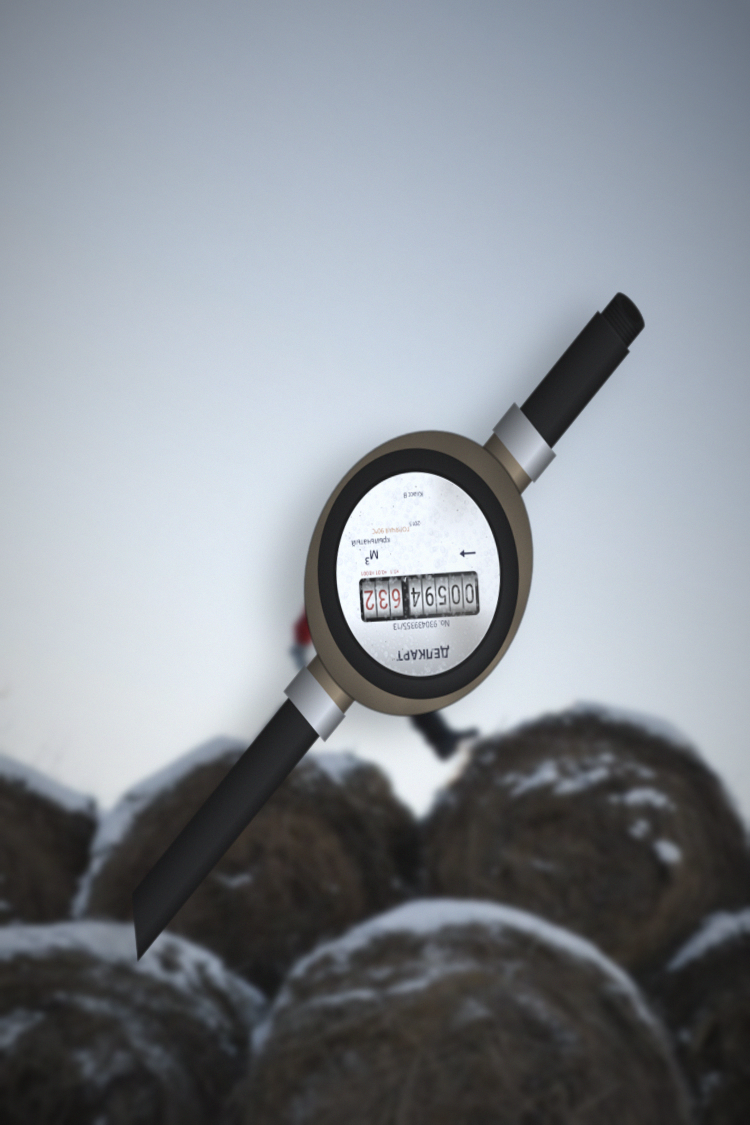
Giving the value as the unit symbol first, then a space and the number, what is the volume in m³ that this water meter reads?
m³ 594.632
